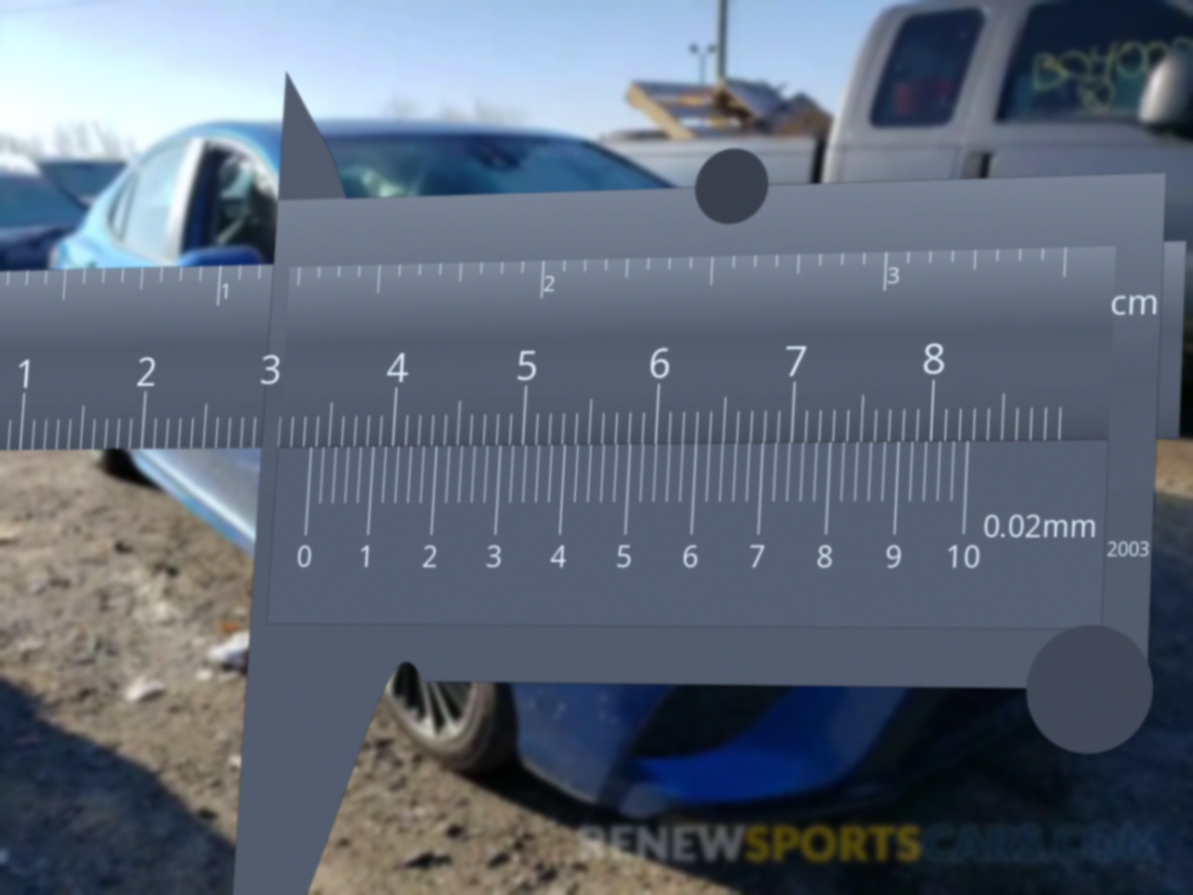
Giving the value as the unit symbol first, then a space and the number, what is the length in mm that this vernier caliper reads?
mm 33.6
